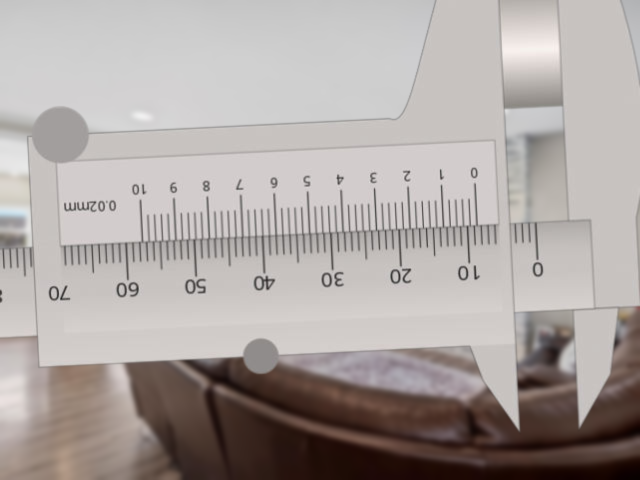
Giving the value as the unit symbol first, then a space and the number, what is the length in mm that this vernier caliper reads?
mm 8.6
